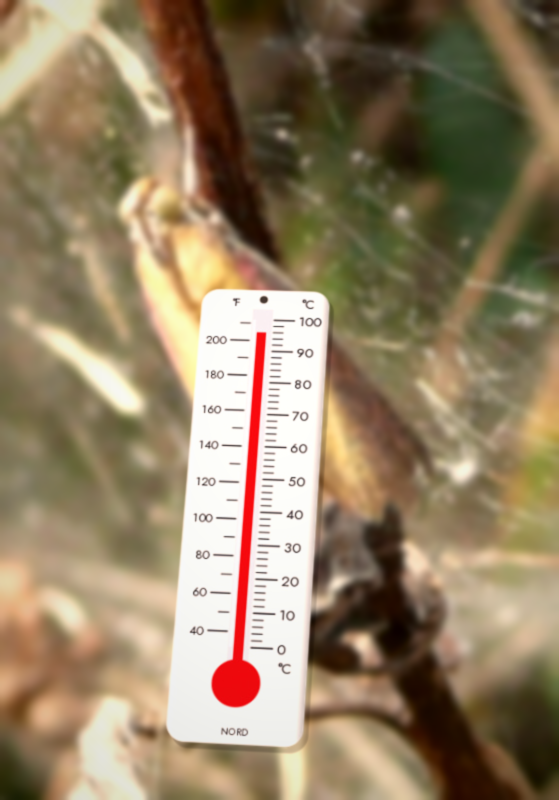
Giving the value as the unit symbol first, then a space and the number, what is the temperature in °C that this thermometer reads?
°C 96
